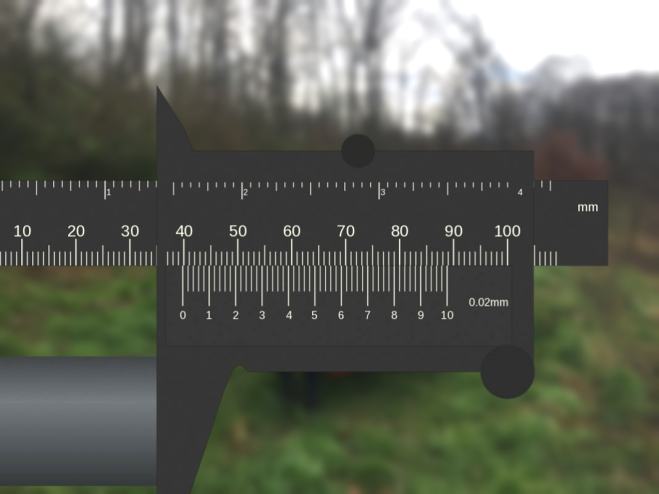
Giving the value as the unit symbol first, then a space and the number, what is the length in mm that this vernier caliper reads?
mm 39.8
